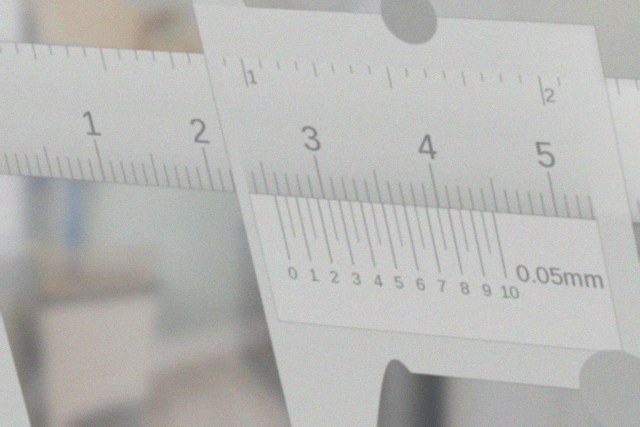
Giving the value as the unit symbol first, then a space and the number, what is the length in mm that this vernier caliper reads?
mm 25.6
